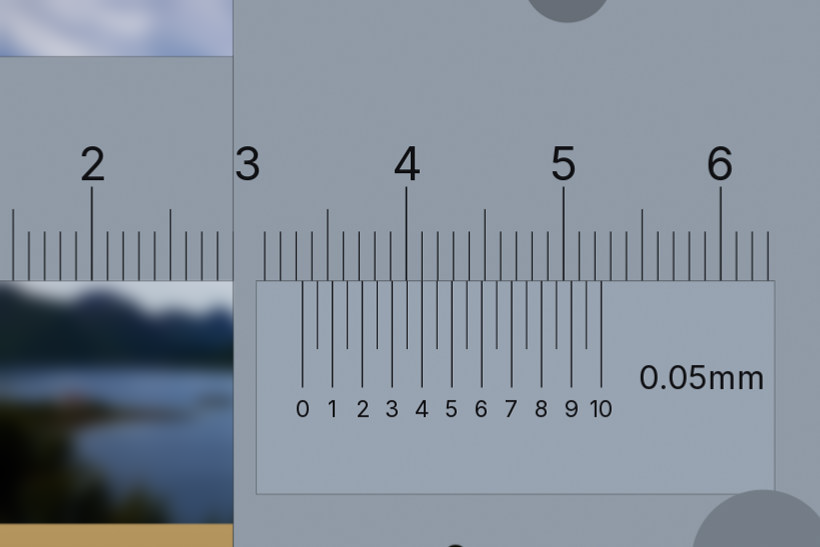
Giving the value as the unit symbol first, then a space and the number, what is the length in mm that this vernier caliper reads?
mm 33.4
